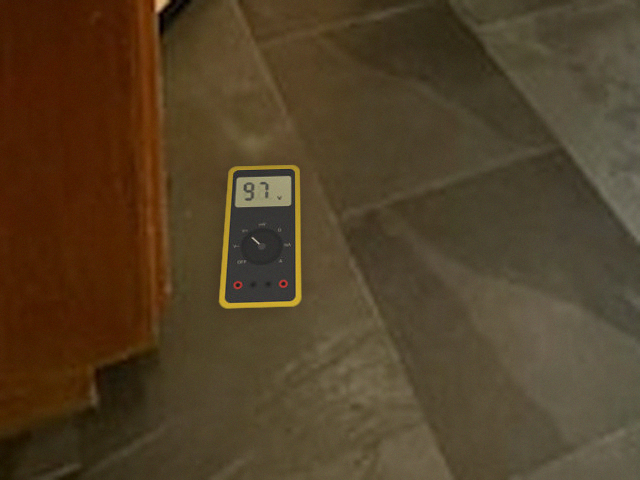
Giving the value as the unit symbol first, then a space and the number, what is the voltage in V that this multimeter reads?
V 97
